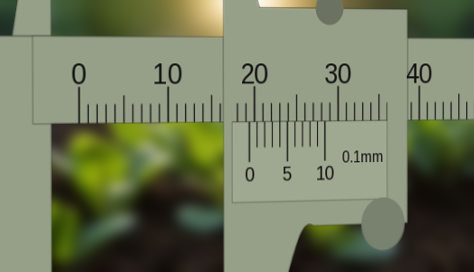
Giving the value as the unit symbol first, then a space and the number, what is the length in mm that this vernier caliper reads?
mm 19.4
